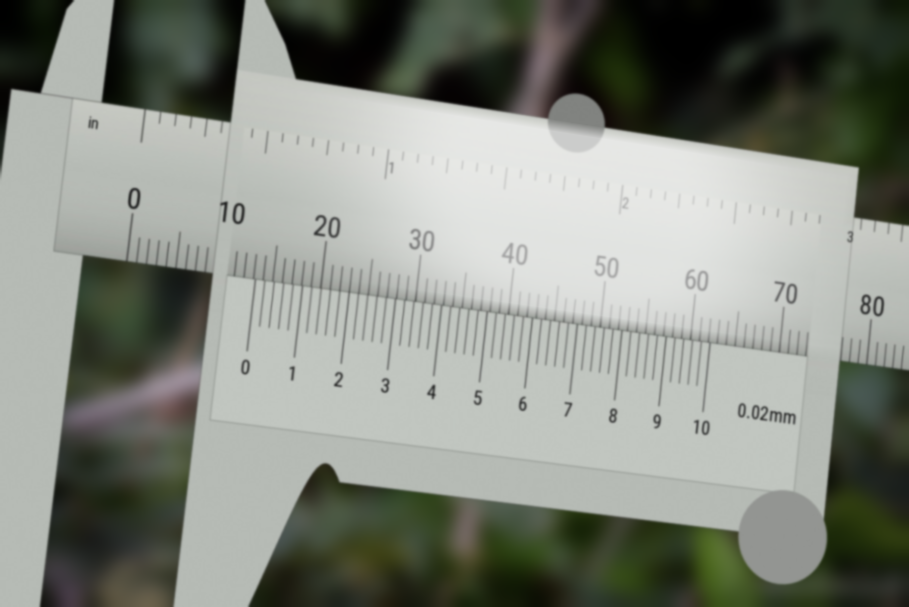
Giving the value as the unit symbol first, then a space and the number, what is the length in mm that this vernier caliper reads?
mm 13.2
